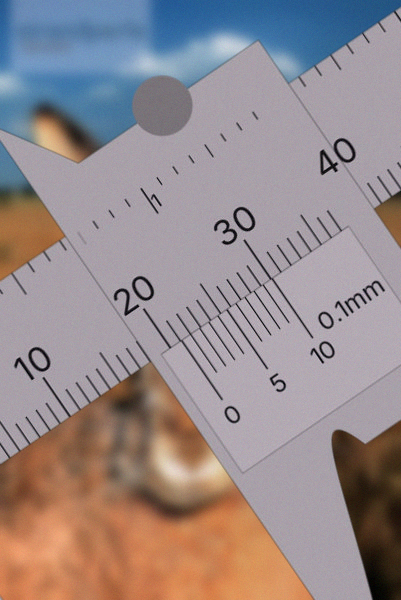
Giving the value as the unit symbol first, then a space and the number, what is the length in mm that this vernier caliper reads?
mm 21.1
